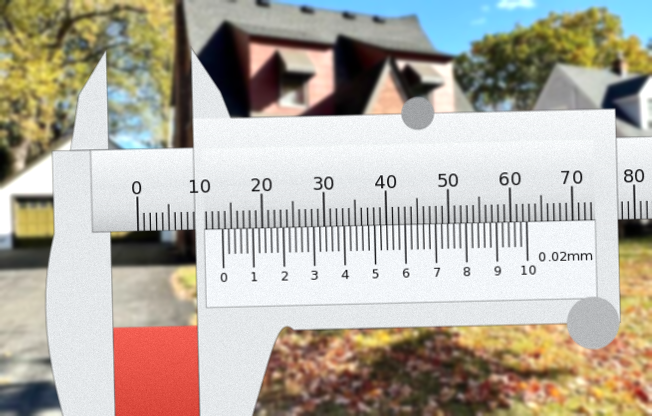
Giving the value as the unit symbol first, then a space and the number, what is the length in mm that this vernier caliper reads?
mm 13.6
